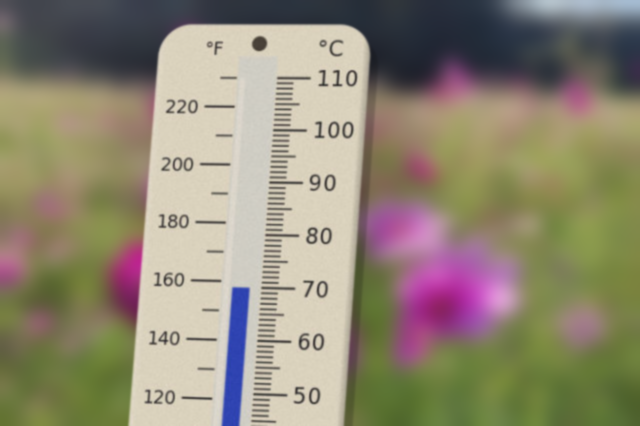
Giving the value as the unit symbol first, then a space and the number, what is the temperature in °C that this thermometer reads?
°C 70
